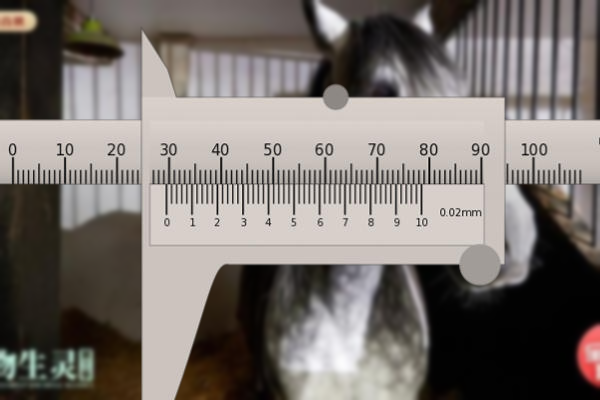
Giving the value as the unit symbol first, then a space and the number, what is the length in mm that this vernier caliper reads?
mm 29.5
